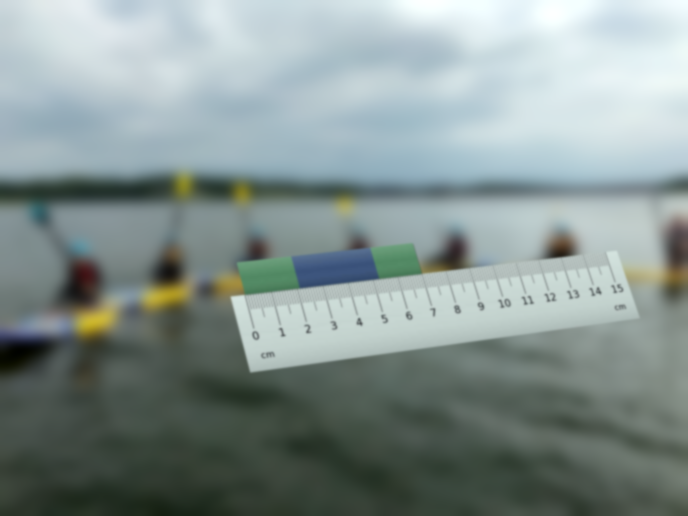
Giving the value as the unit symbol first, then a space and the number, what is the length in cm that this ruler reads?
cm 7
